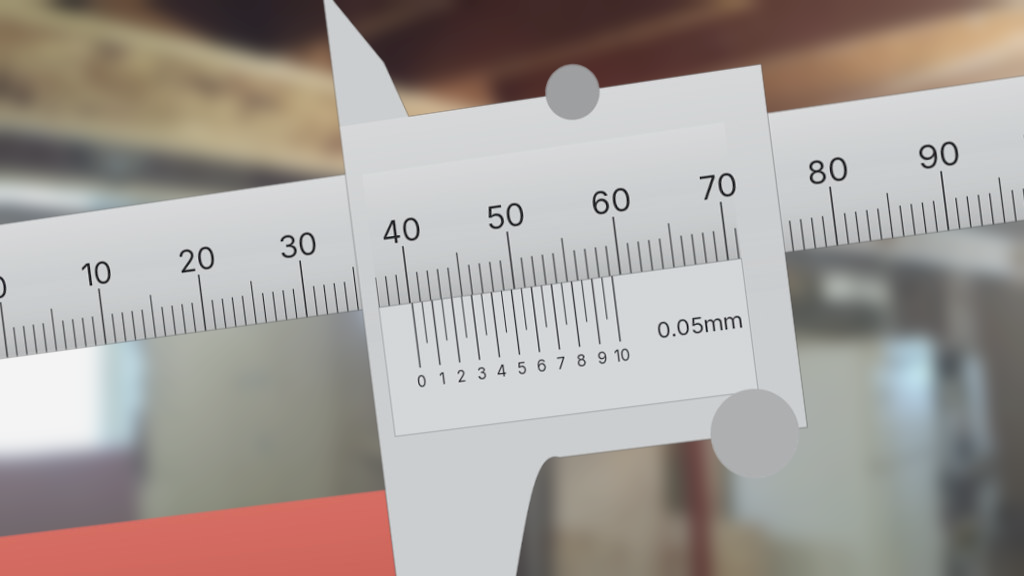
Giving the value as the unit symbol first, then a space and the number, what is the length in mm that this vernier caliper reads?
mm 40.2
